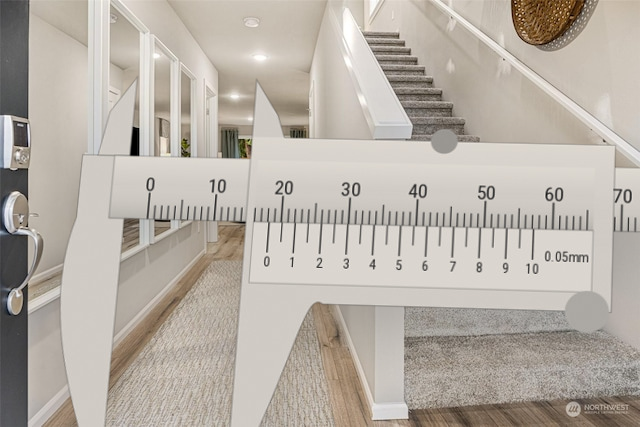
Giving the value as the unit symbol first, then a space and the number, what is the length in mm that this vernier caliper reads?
mm 18.2
